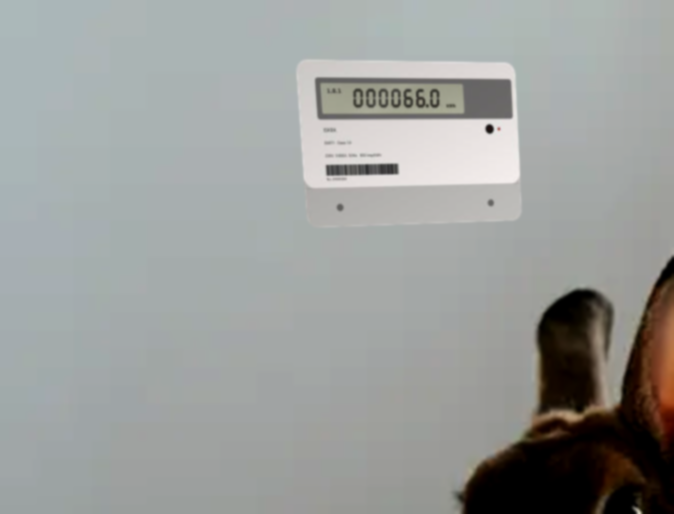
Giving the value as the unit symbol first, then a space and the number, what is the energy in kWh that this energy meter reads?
kWh 66.0
